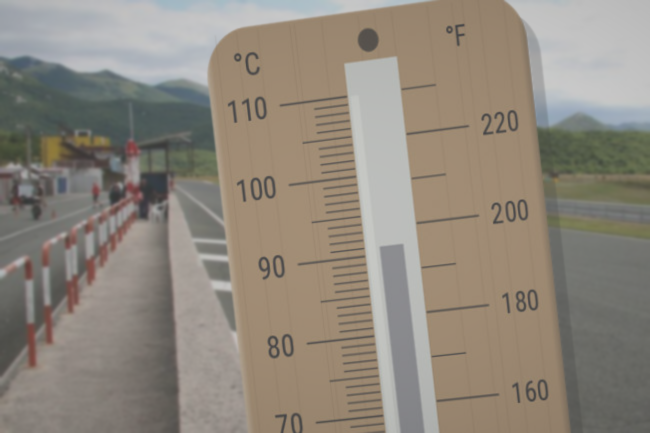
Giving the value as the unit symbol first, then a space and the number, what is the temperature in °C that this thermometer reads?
°C 91
